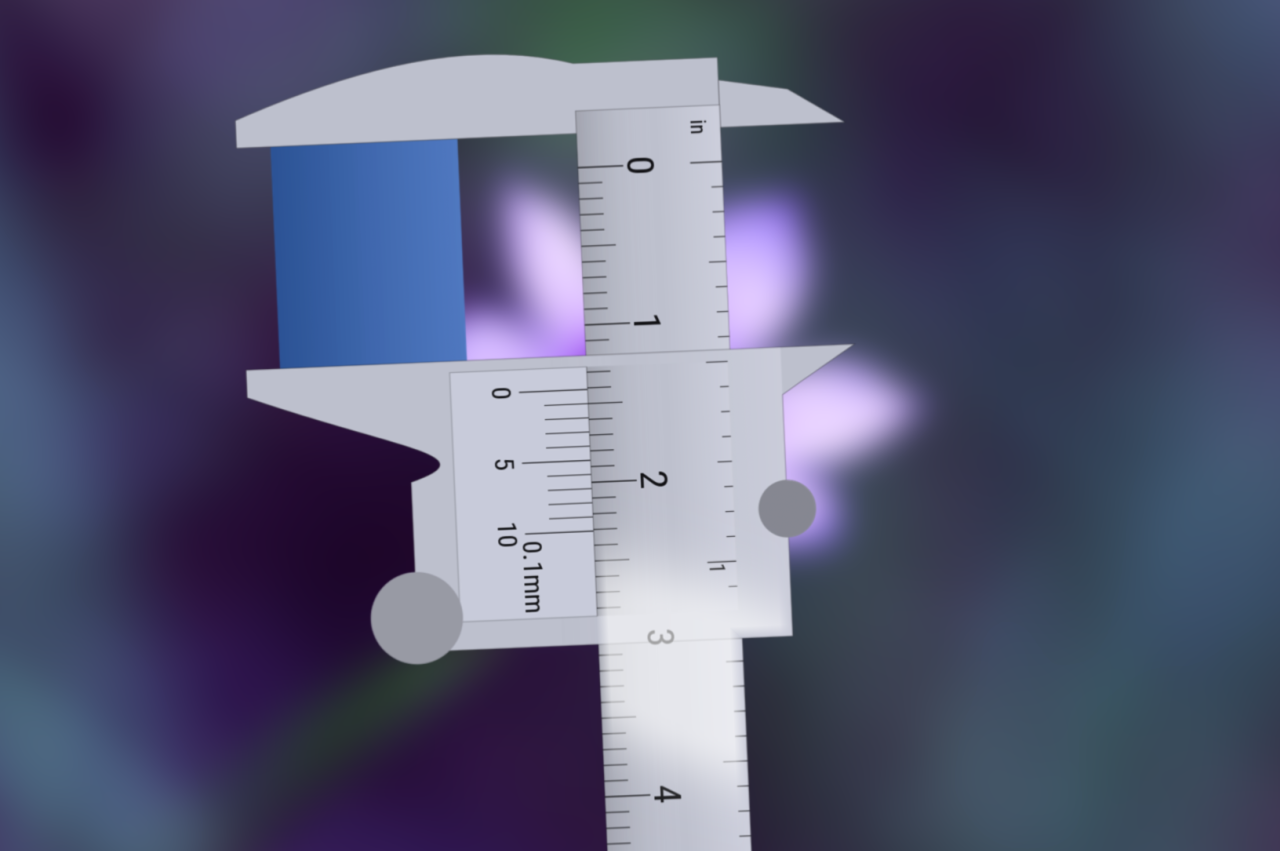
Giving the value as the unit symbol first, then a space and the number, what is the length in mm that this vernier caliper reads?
mm 14.1
